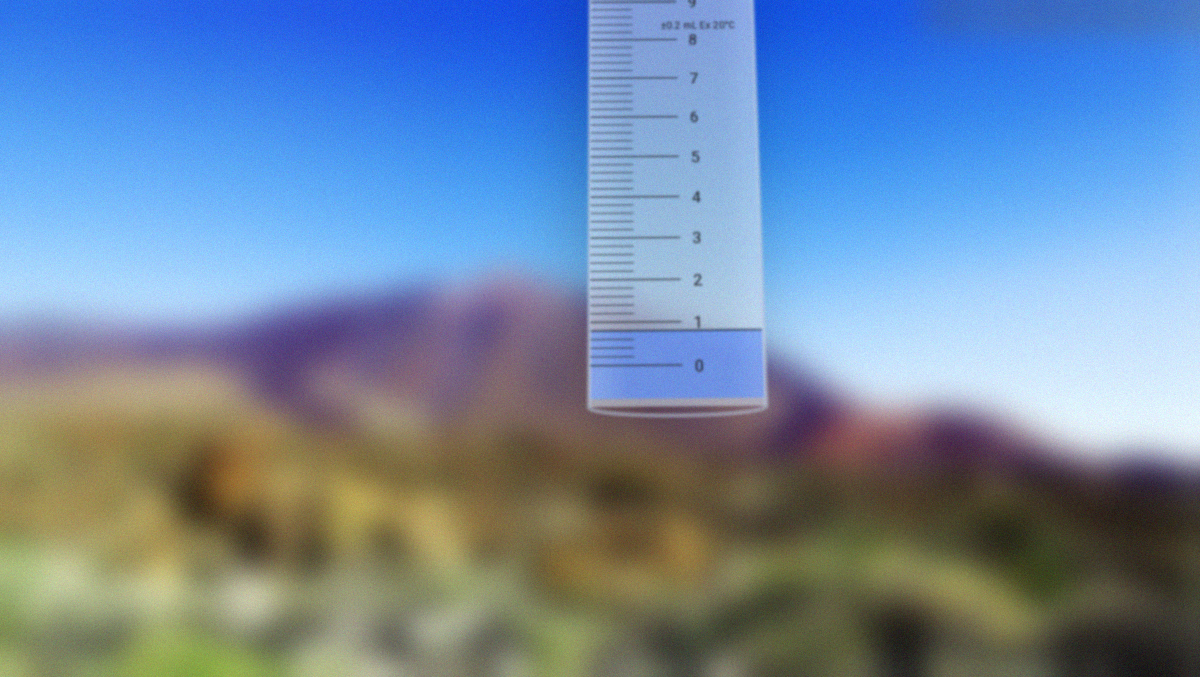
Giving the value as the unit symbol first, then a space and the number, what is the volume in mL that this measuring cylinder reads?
mL 0.8
